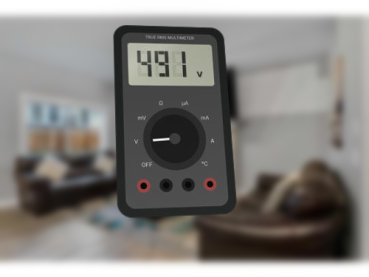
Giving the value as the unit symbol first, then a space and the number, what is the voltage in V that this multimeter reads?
V 491
